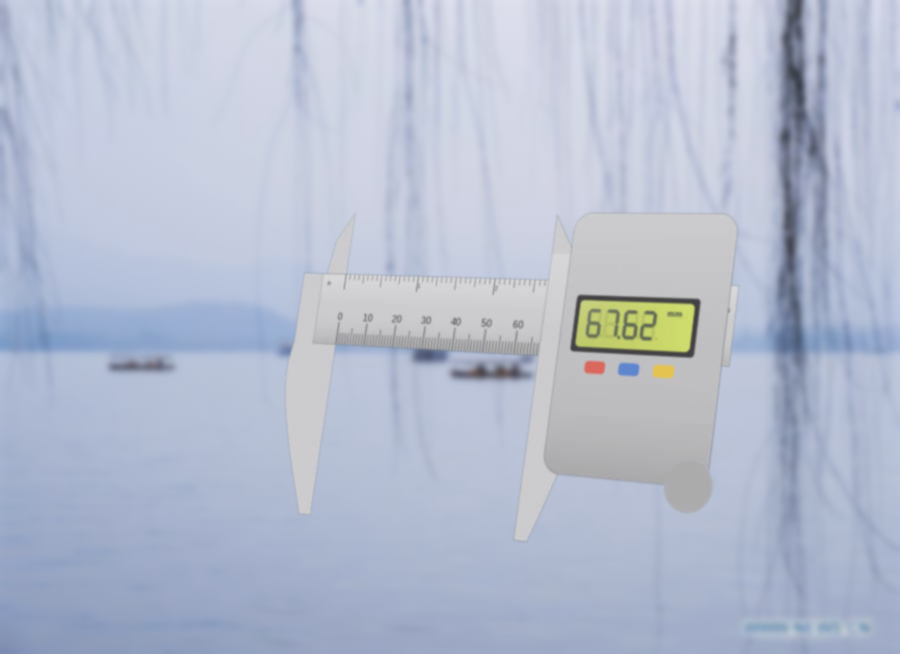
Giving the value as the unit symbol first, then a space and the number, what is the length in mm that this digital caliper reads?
mm 67.62
